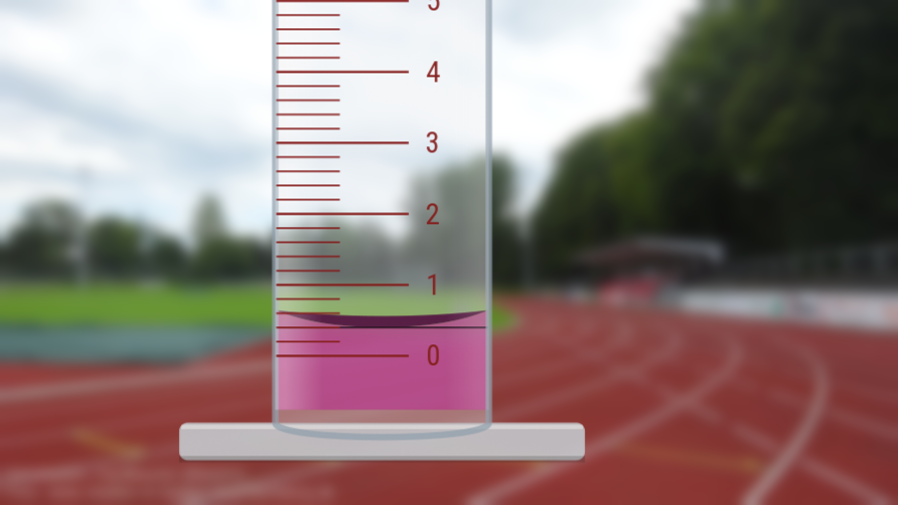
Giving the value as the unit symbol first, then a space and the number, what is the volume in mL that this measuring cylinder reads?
mL 0.4
